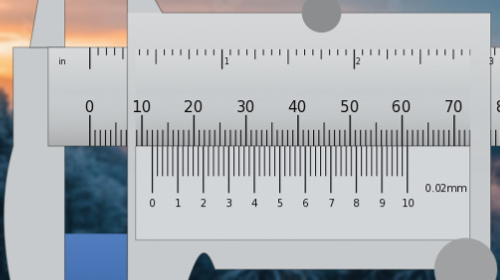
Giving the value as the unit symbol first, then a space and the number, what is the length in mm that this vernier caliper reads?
mm 12.0
